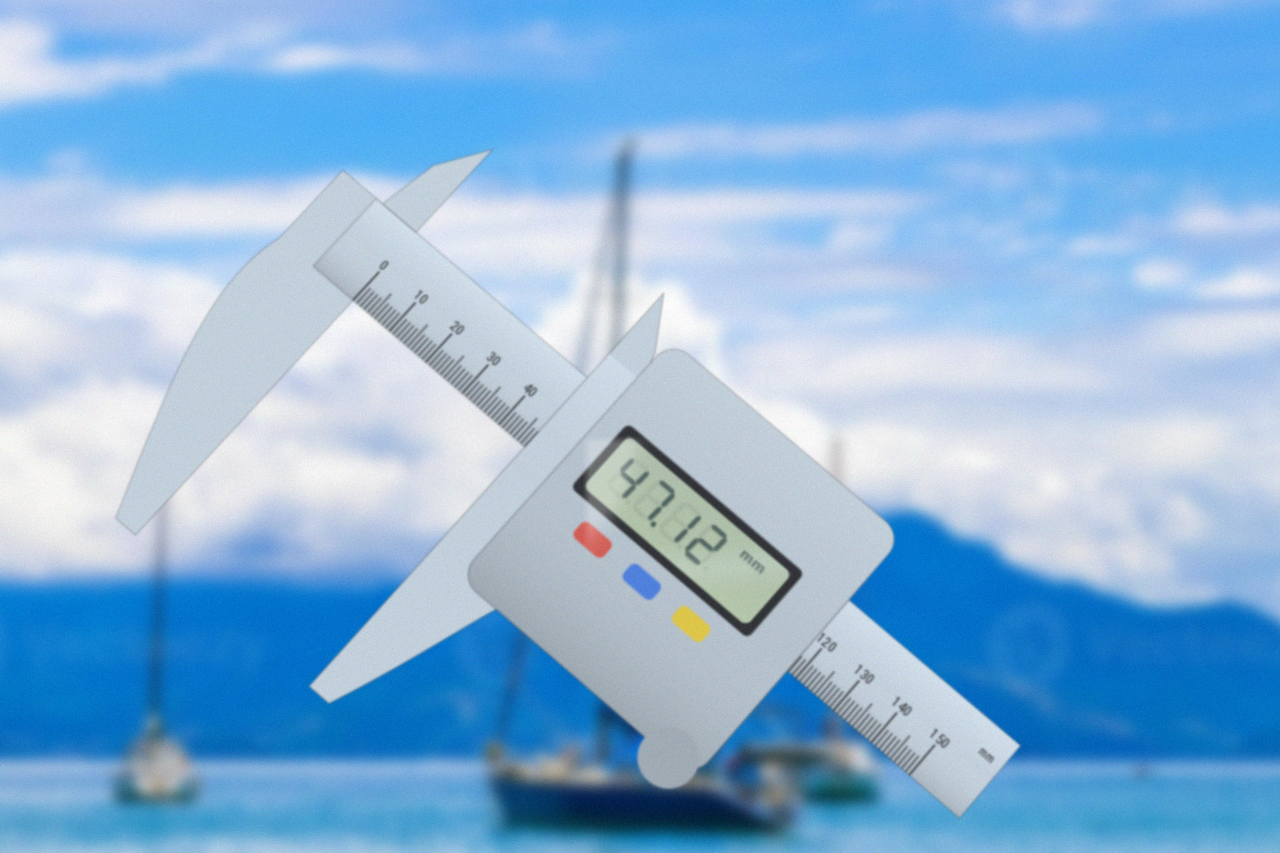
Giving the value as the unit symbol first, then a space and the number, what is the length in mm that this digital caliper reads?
mm 47.12
